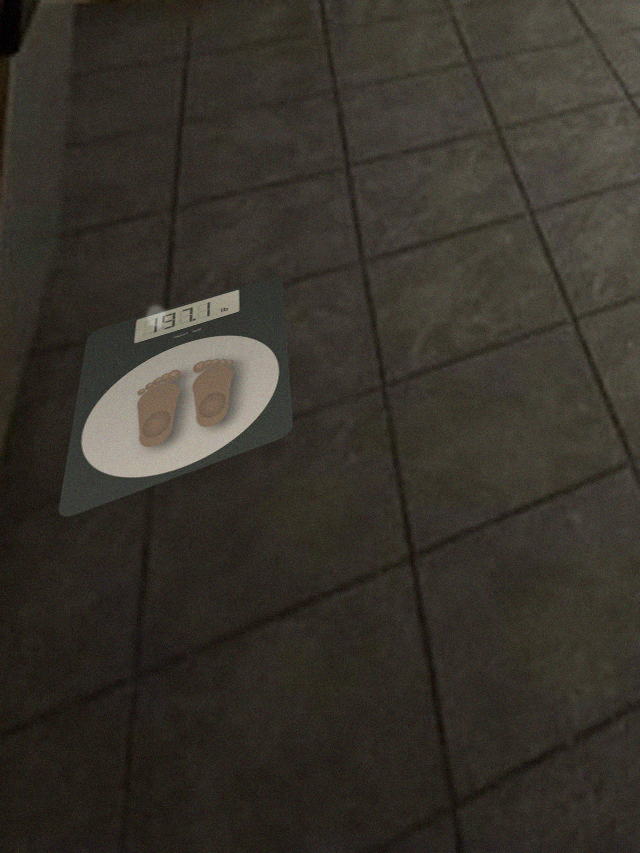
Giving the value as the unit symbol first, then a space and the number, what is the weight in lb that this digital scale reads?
lb 197.1
